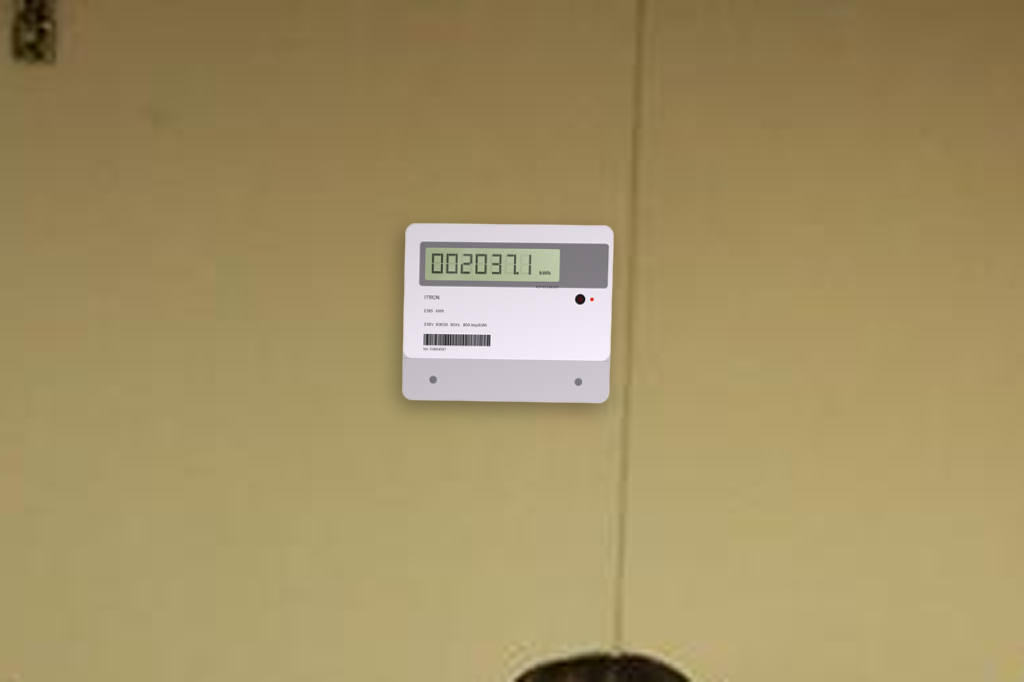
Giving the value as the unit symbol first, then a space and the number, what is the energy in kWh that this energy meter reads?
kWh 2037.1
